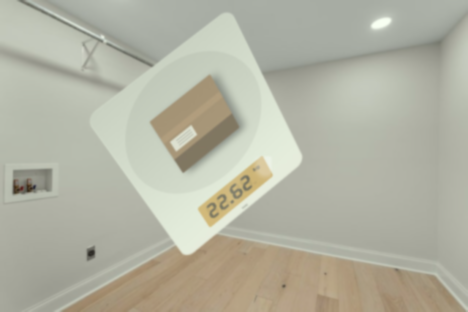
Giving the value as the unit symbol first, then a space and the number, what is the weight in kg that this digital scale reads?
kg 22.62
